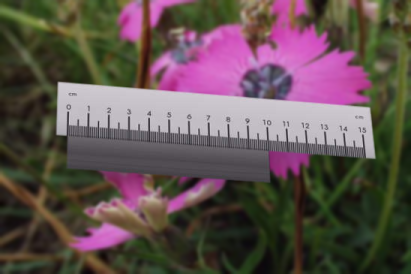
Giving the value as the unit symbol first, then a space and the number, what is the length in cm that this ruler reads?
cm 10
